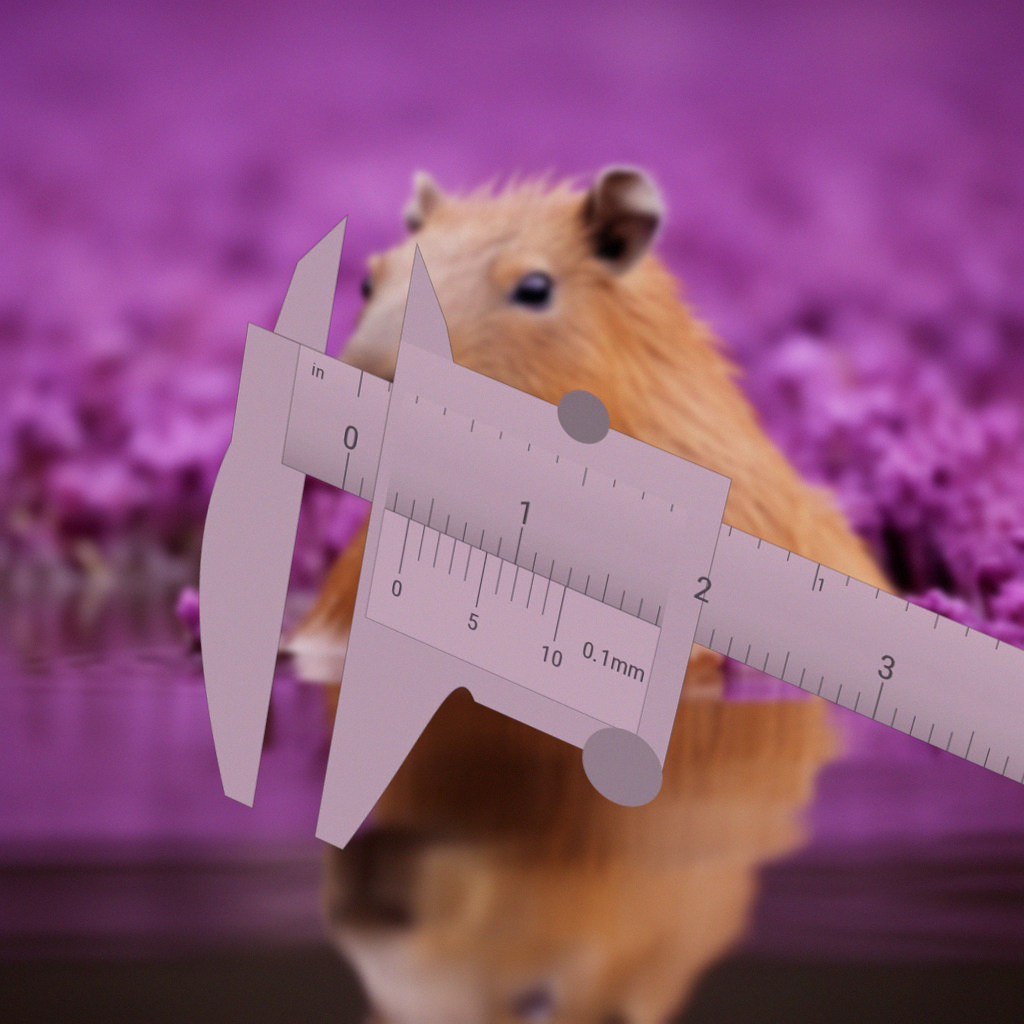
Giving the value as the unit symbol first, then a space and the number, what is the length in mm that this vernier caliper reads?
mm 3.9
